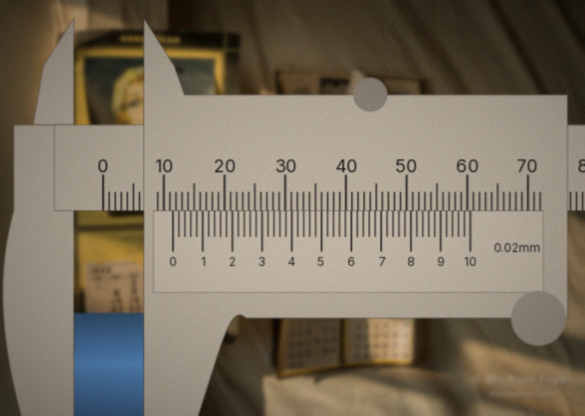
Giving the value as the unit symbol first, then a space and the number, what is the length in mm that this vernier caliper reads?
mm 11.5
